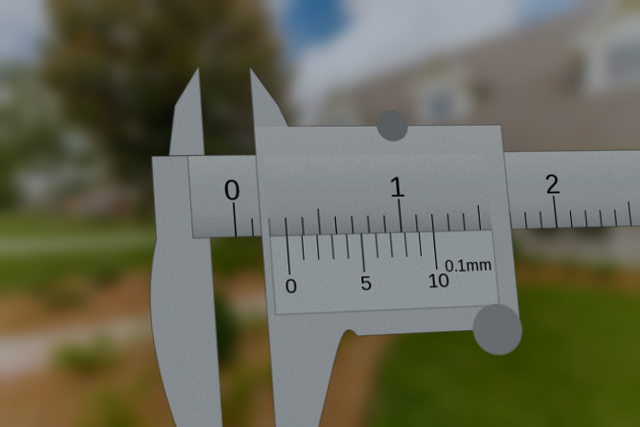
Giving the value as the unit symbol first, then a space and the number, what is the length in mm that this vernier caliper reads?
mm 3.0
